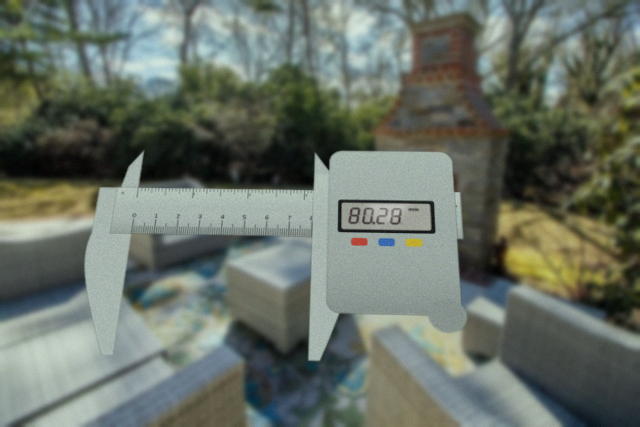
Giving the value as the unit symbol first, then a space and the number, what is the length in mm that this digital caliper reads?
mm 80.28
